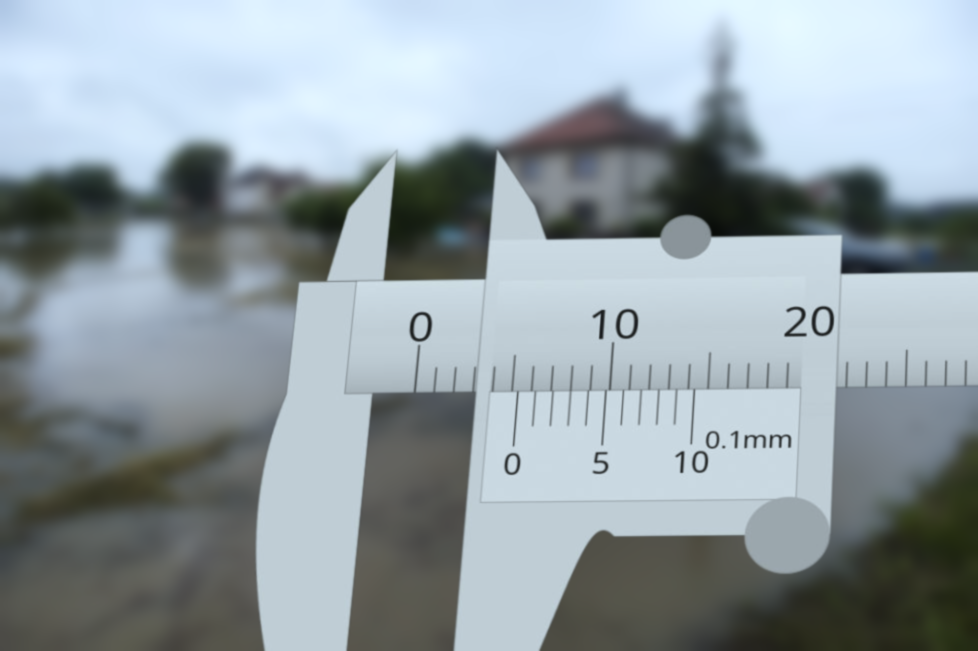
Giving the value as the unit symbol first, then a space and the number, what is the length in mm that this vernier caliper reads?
mm 5.3
